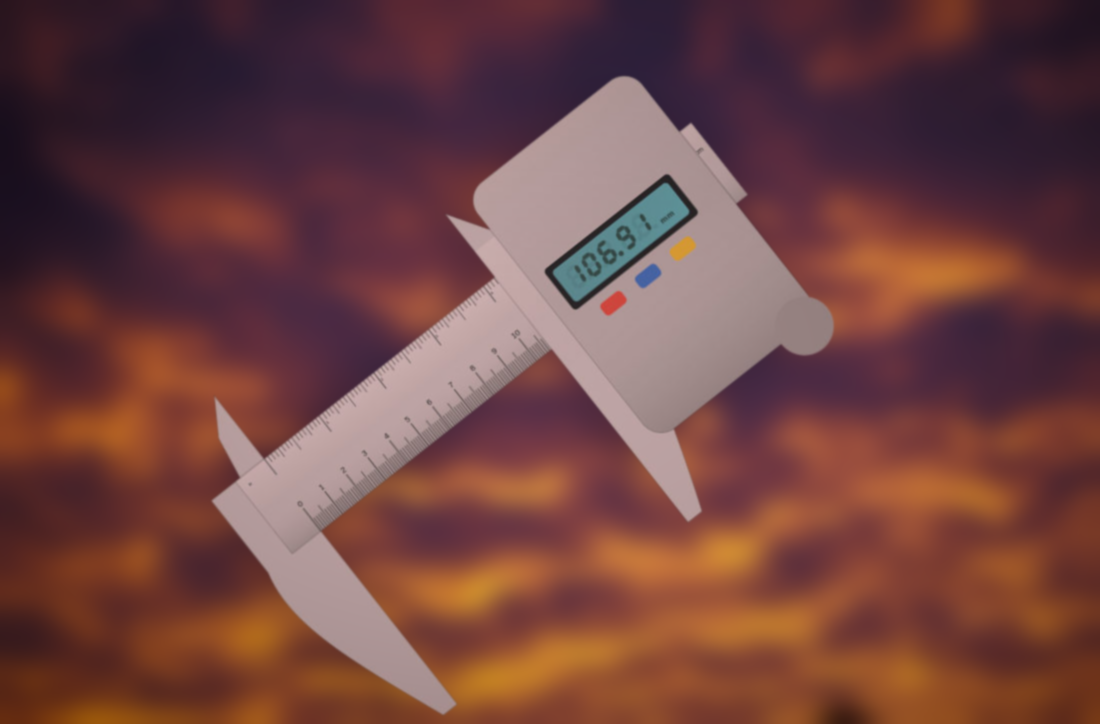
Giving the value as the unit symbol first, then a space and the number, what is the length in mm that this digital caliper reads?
mm 106.91
